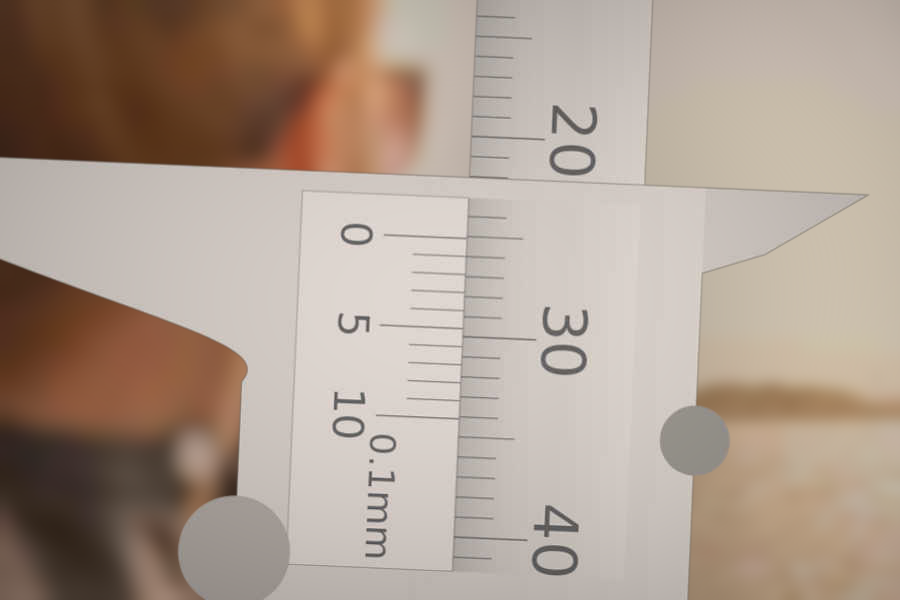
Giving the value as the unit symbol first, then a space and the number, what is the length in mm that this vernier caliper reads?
mm 25.1
